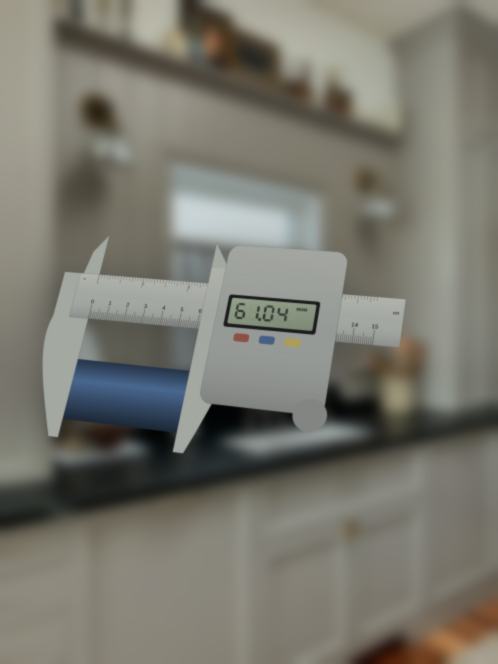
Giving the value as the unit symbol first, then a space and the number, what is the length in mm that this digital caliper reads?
mm 61.04
